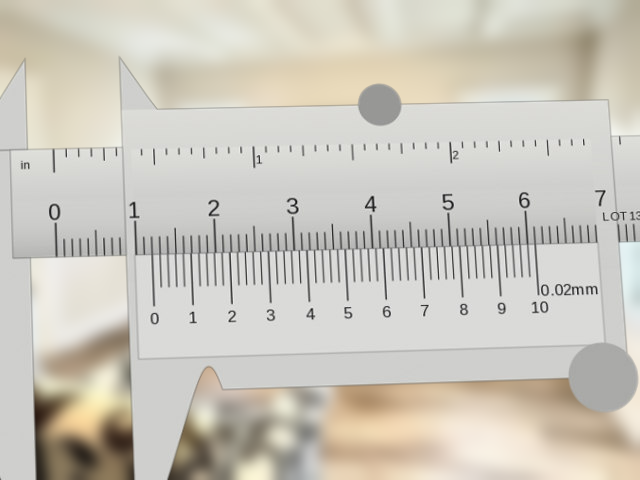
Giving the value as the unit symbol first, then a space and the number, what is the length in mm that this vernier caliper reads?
mm 12.0
